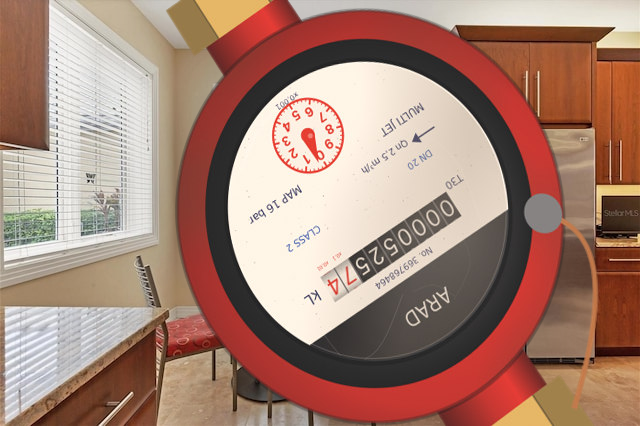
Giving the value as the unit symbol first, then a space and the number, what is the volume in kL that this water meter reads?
kL 525.740
